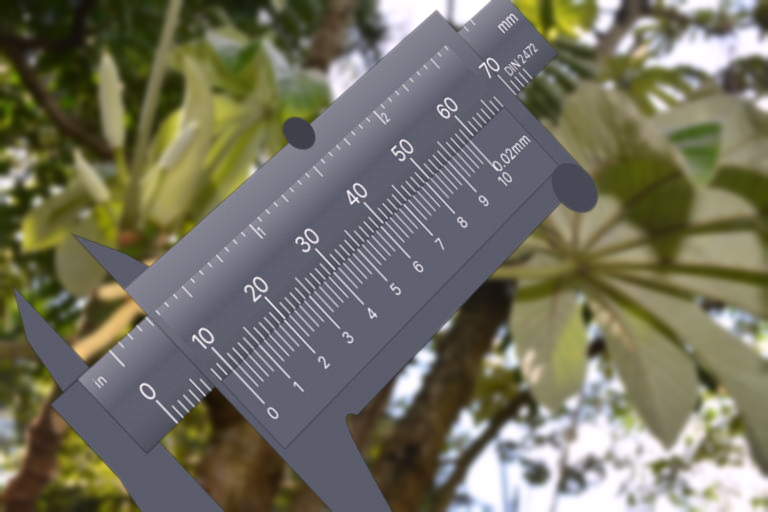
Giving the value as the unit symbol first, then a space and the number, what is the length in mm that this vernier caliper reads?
mm 10.0
